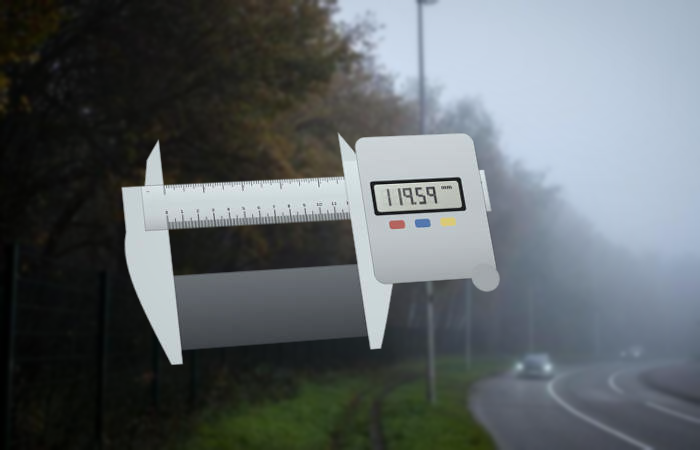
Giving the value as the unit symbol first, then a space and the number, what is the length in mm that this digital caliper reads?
mm 119.59
